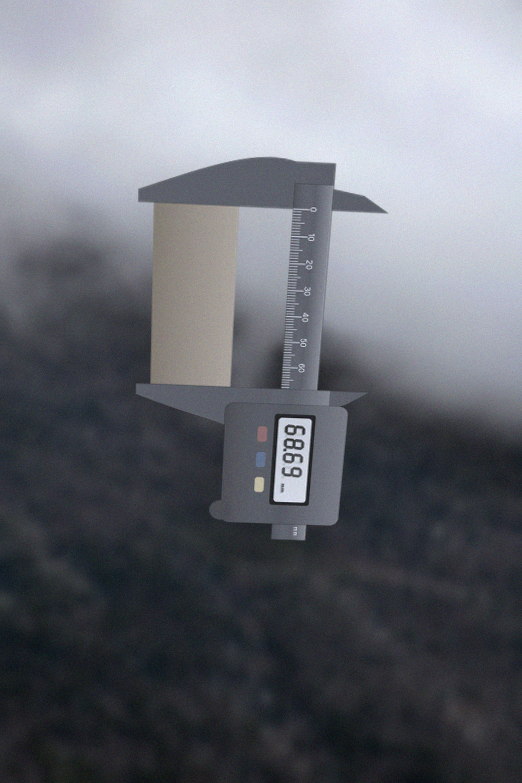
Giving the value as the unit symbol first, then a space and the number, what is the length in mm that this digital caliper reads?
mm 68.69
